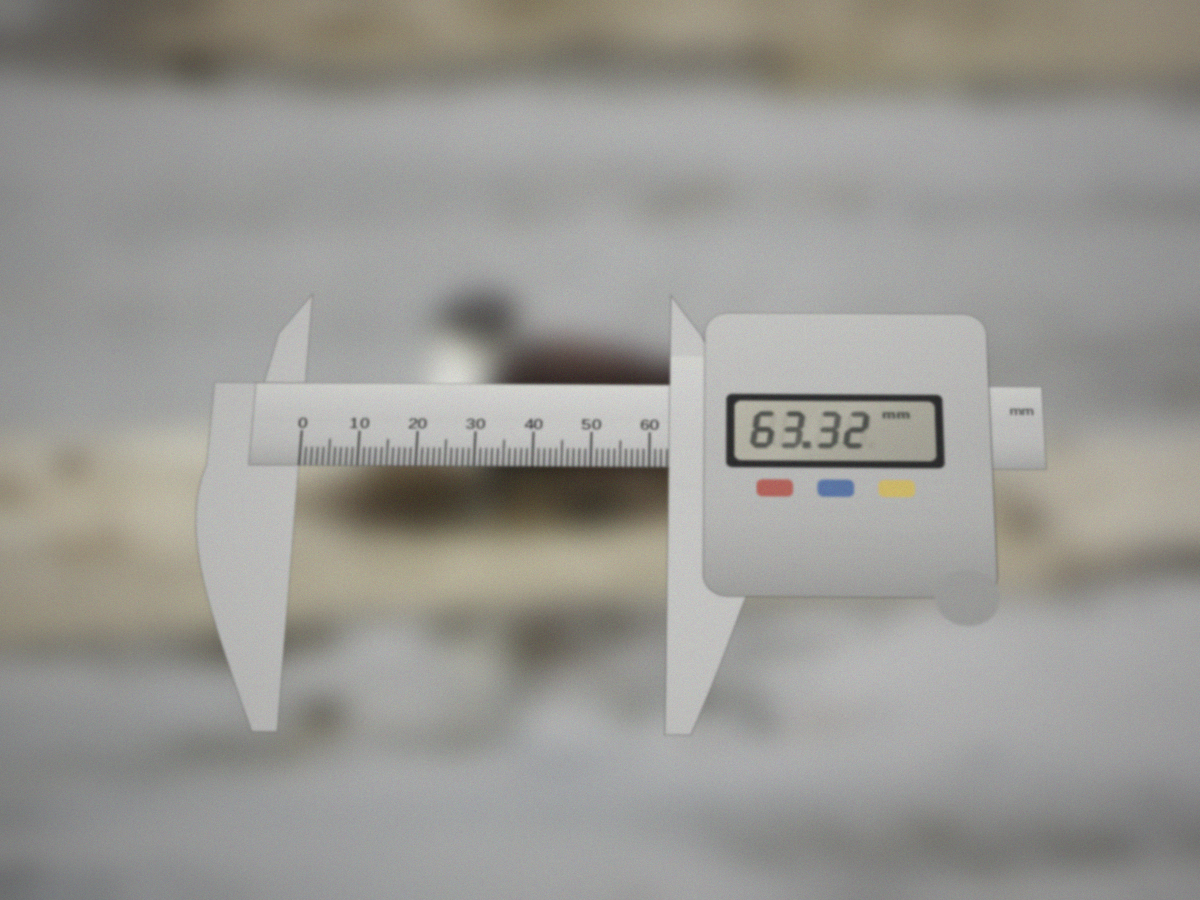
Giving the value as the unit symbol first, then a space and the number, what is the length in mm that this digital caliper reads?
mm 63.32
